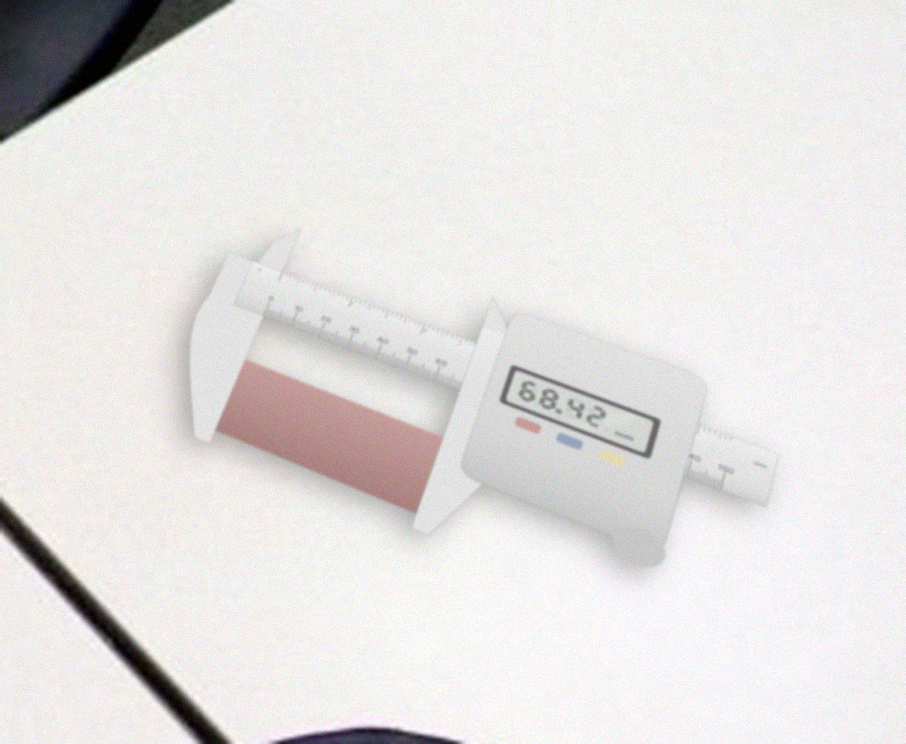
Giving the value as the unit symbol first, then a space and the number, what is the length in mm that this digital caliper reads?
mm 68.42
